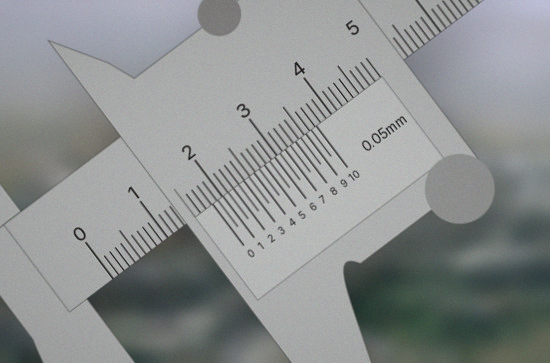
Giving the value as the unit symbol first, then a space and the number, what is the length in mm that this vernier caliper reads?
mm 18.2
